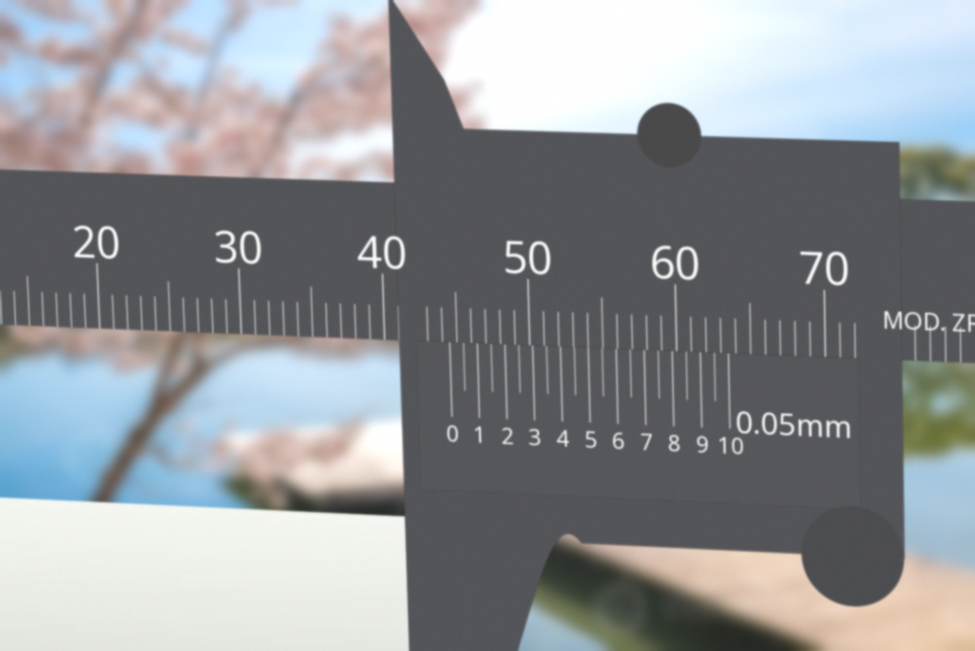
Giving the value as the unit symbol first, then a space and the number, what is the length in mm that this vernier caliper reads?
mm 44.5
